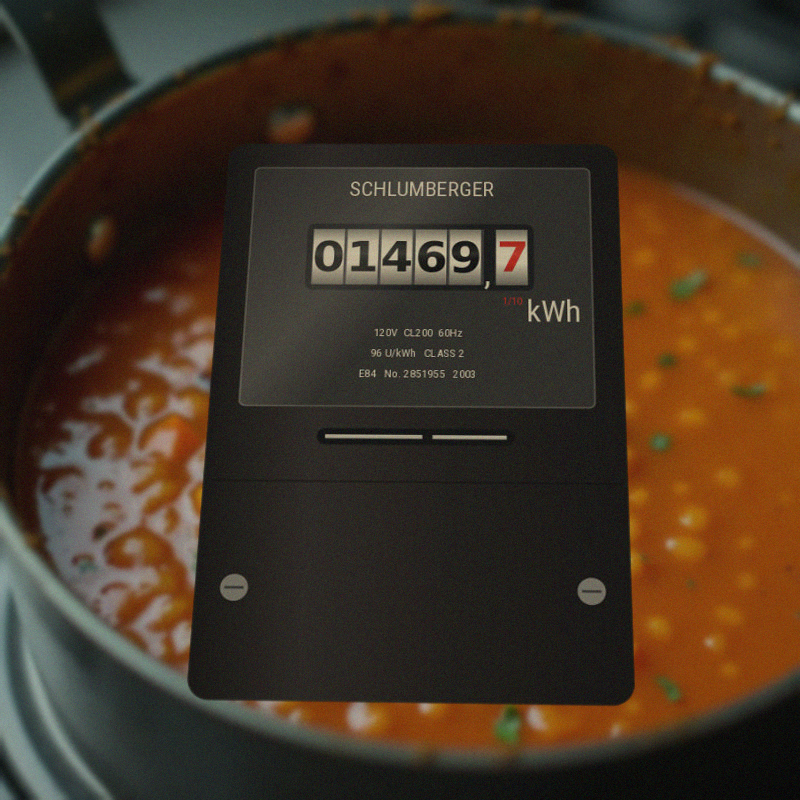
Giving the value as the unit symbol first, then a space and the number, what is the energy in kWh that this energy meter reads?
kWh 1469.7
